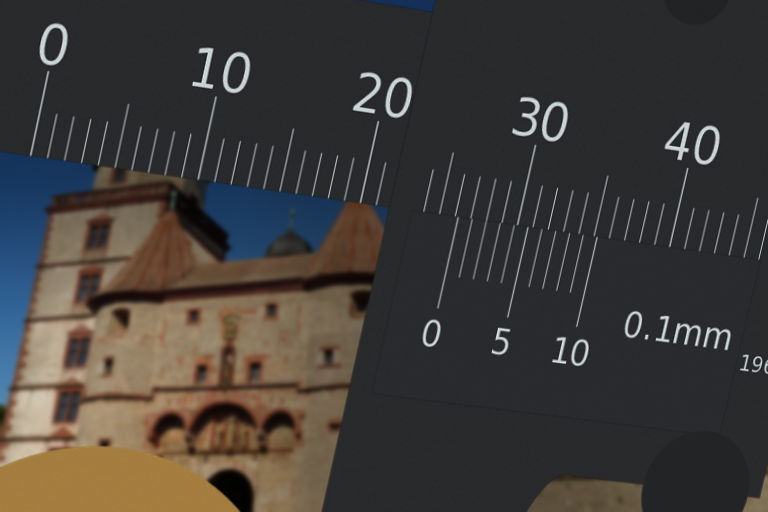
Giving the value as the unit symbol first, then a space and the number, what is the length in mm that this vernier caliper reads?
mm 26.2
